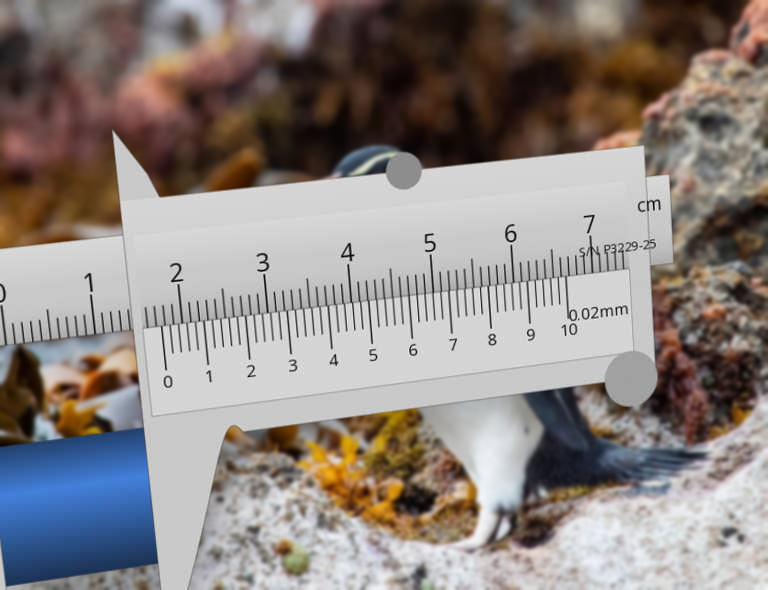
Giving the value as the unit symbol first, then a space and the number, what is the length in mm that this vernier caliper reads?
mm 17.6
